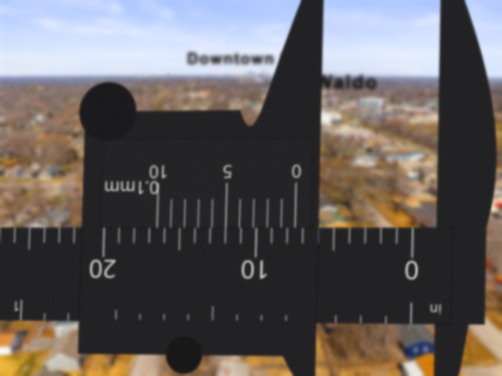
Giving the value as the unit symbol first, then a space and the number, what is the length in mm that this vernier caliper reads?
mm 7.5
